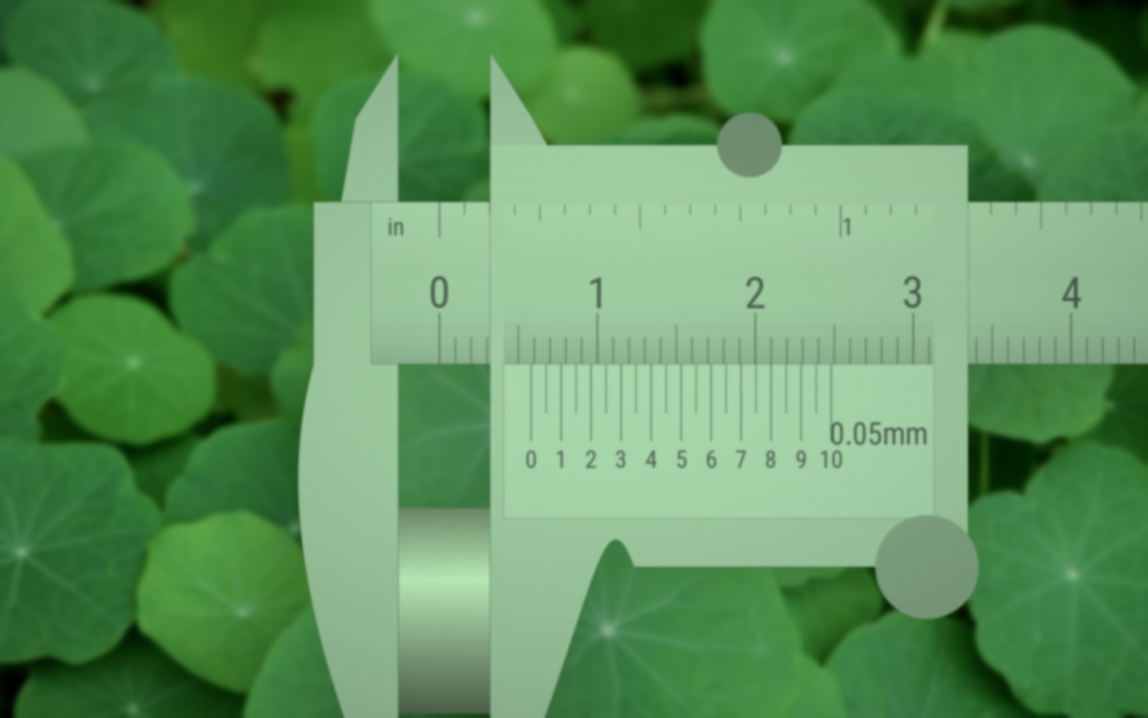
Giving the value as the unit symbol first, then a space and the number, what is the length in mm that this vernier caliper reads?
mm 5.8
